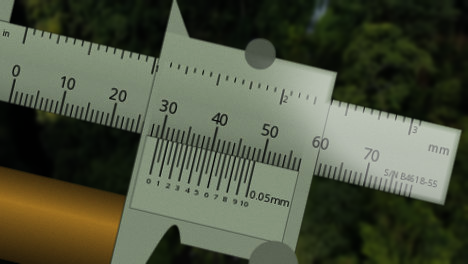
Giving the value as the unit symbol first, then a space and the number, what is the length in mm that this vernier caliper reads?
mm 29.5
